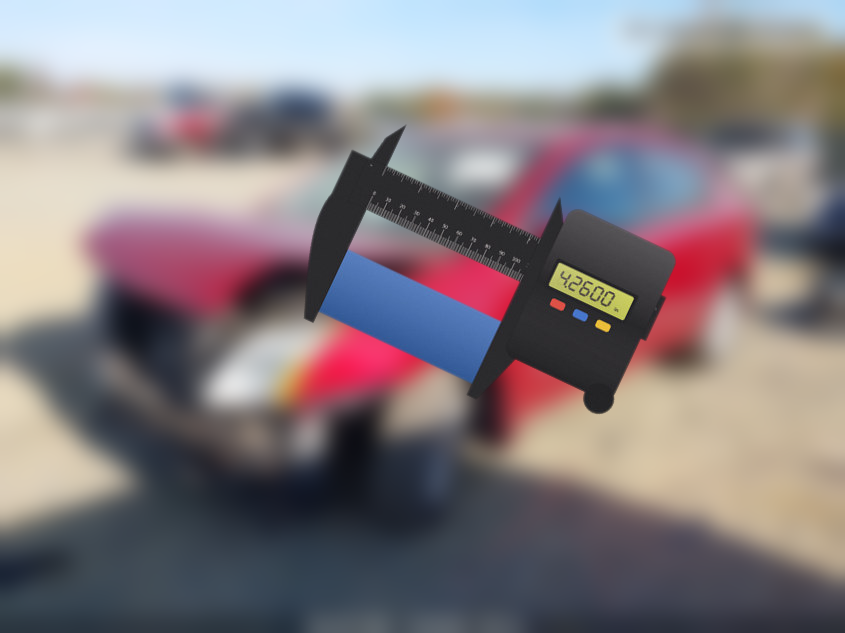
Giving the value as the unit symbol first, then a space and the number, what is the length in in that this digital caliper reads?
in 4.2600
